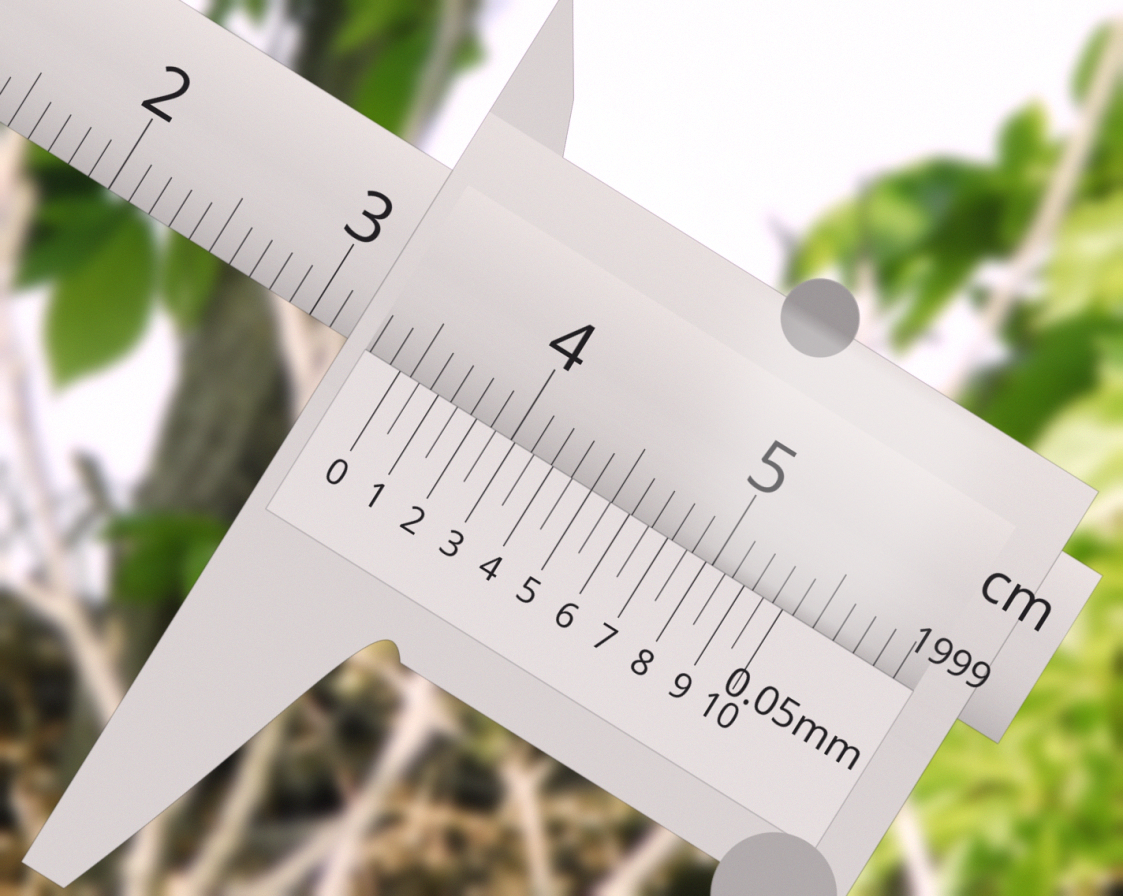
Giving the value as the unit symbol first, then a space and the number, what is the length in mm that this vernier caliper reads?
mm 34.50
